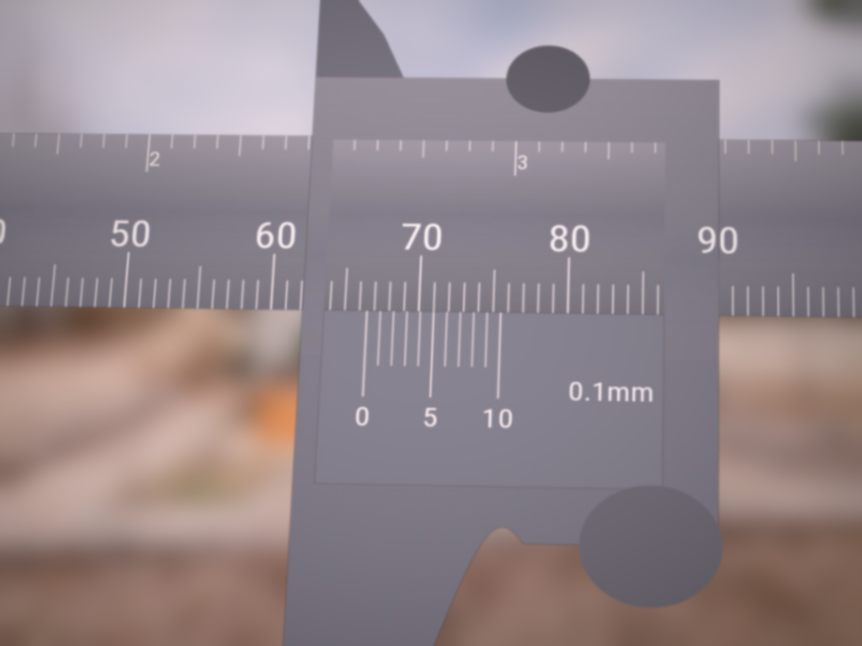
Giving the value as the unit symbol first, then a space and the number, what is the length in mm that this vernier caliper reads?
mm 66.5
